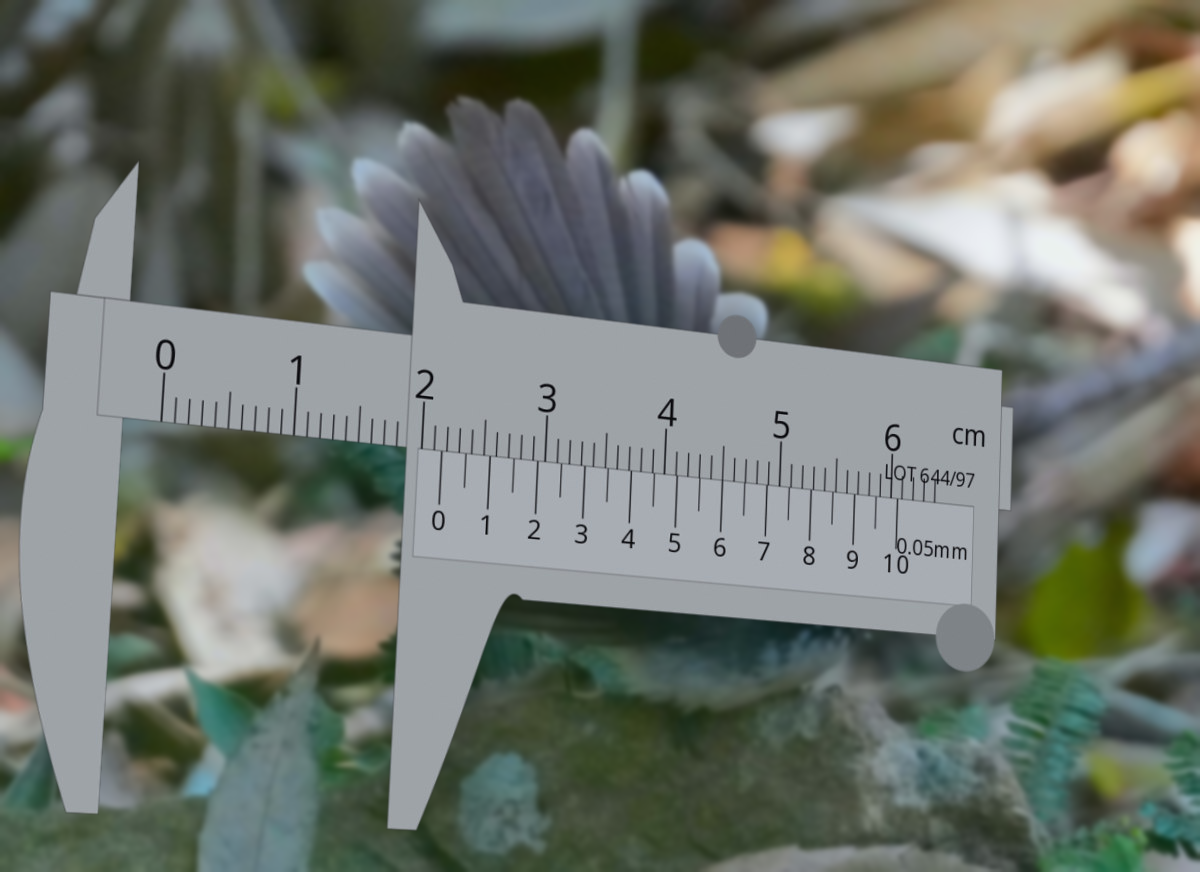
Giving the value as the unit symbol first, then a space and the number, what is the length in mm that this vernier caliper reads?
mm 21.6
